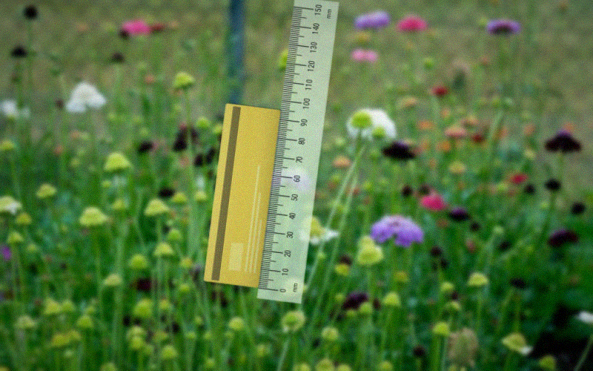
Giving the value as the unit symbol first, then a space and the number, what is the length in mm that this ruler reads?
mm 95
